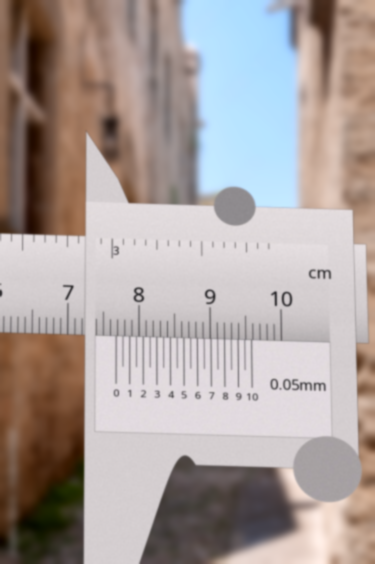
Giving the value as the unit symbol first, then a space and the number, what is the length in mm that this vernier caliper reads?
mm 76.8
